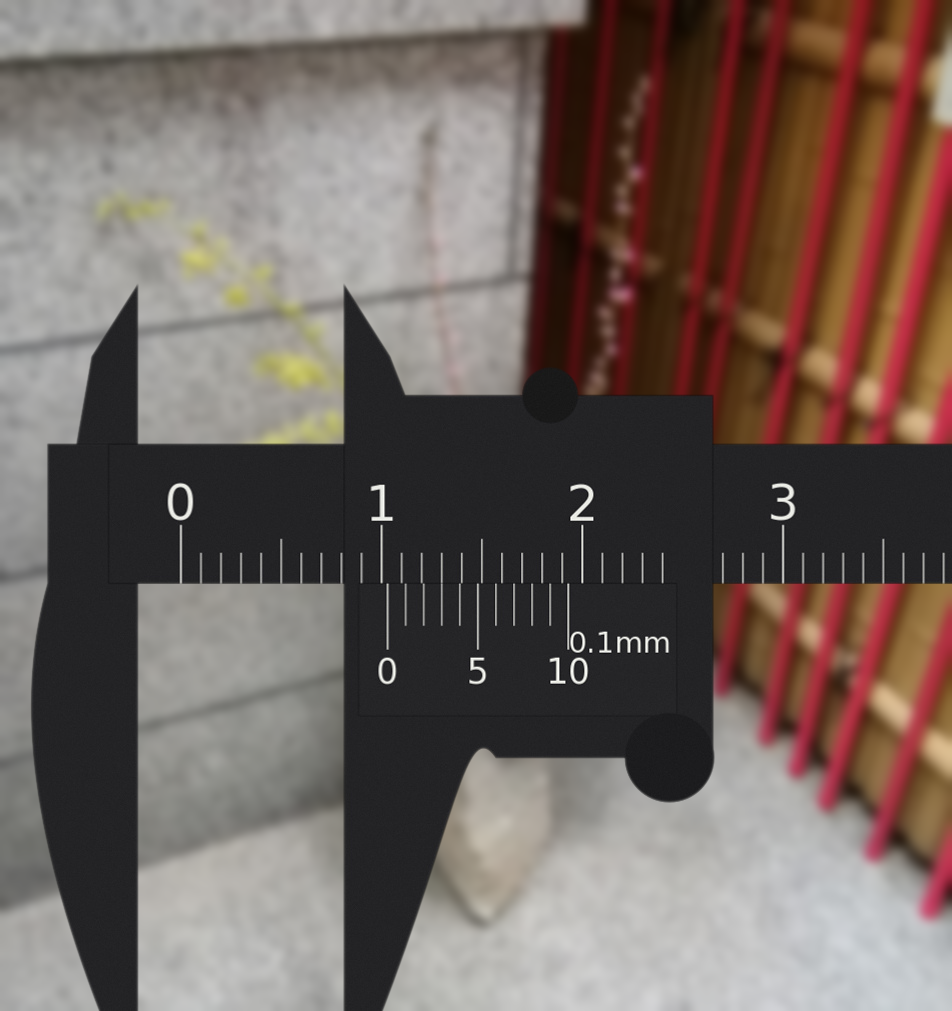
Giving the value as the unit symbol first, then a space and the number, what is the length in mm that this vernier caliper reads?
mm 10.3
